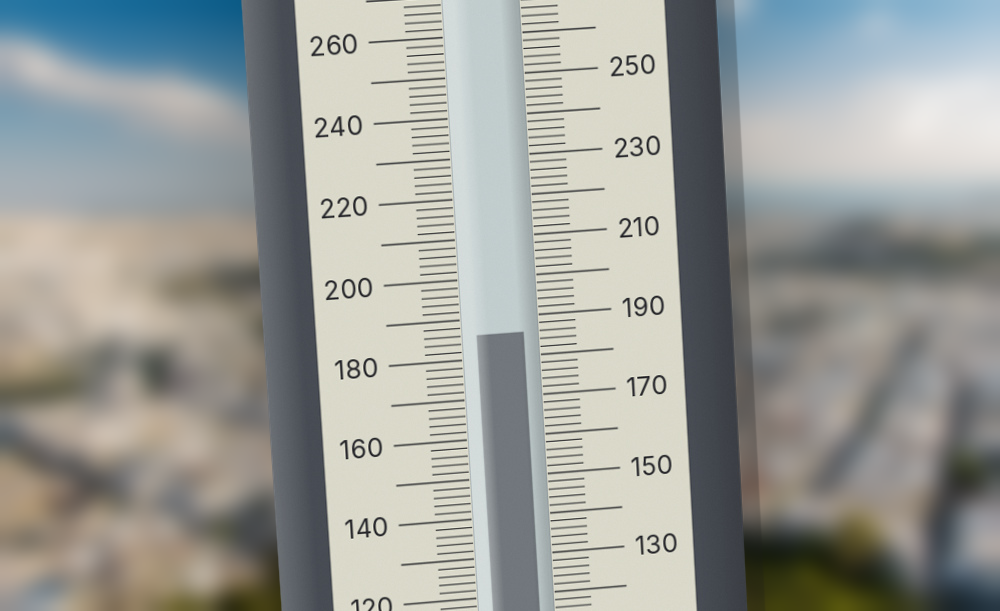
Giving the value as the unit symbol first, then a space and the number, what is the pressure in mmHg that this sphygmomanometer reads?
mmHg 186
